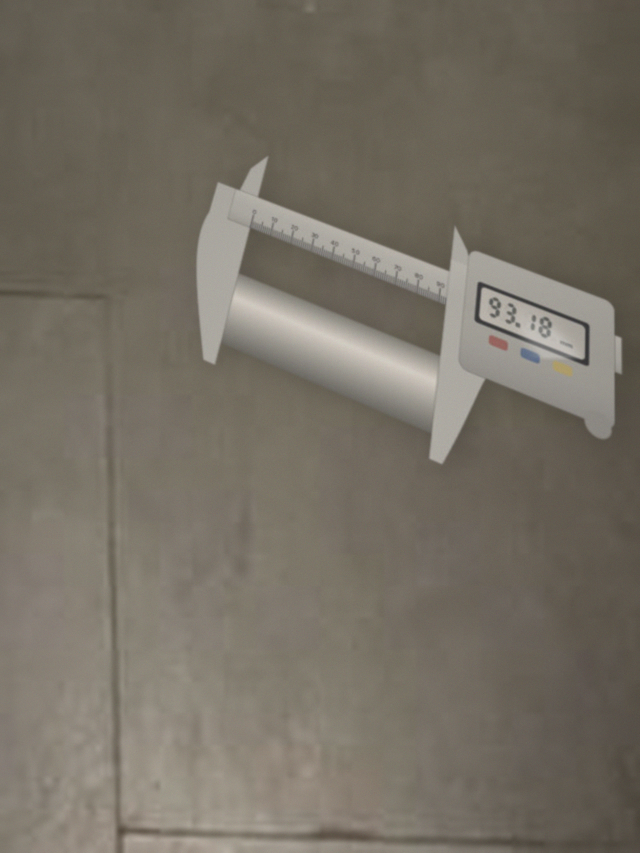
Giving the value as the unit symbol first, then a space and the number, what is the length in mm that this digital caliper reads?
mm 93.18
